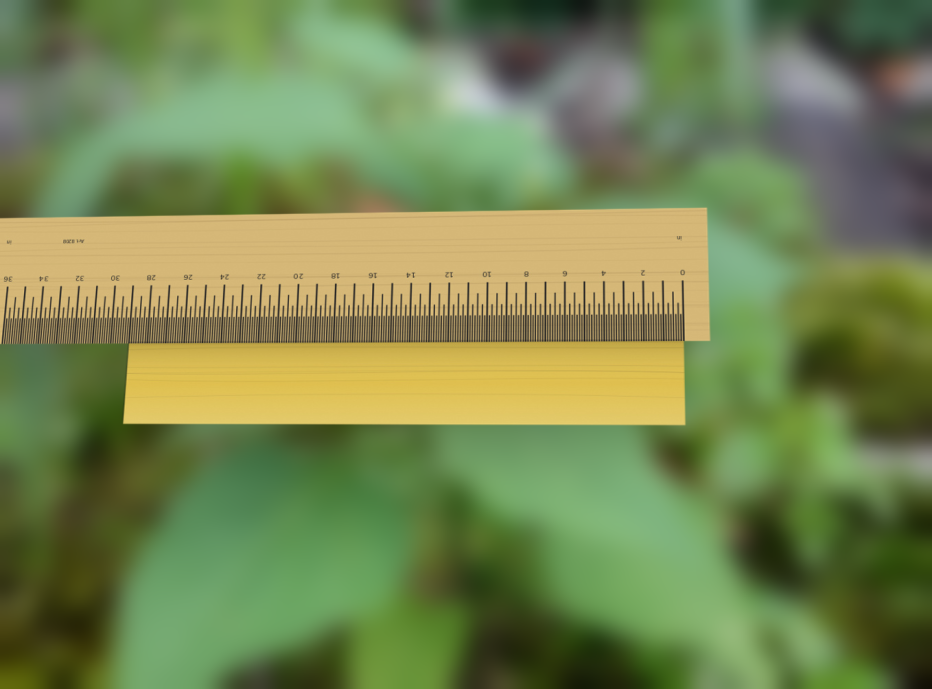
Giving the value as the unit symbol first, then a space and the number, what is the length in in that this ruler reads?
in 29
